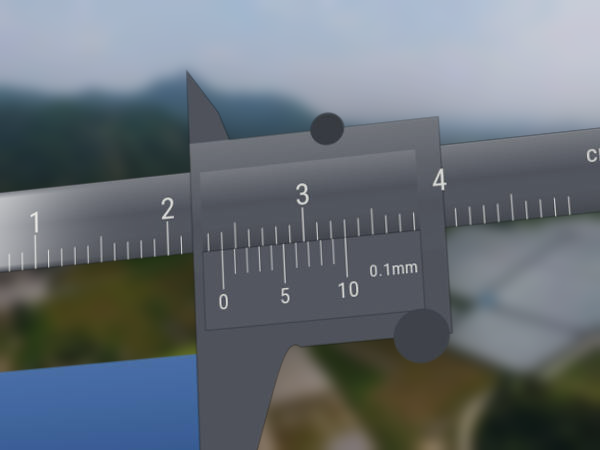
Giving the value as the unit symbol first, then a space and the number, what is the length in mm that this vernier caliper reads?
mm 24.0
